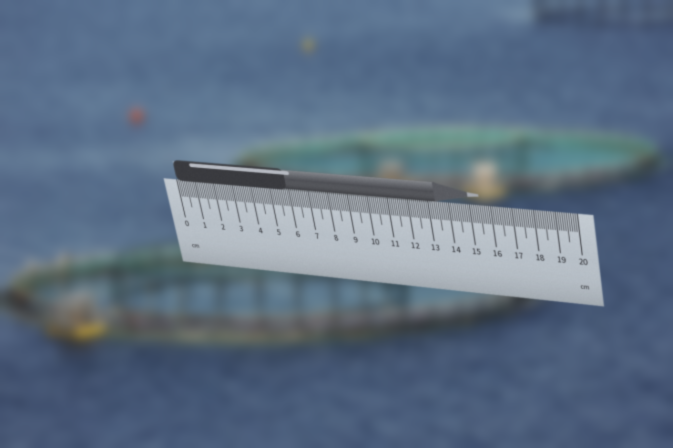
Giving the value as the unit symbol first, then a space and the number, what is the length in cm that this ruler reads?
cm 15.5
